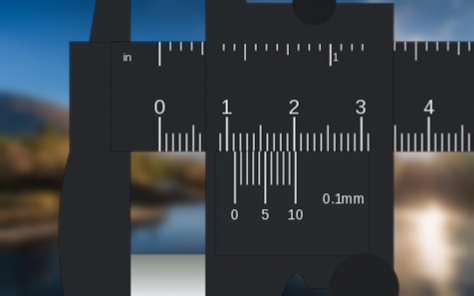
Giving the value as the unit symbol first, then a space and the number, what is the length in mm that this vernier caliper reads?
mm 11.2
